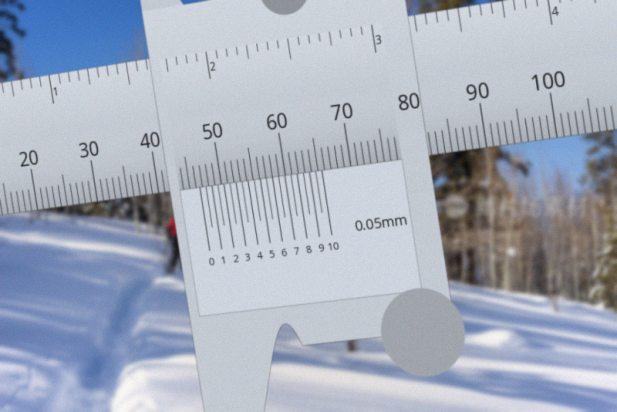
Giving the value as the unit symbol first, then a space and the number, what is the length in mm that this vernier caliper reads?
mm 46.6
